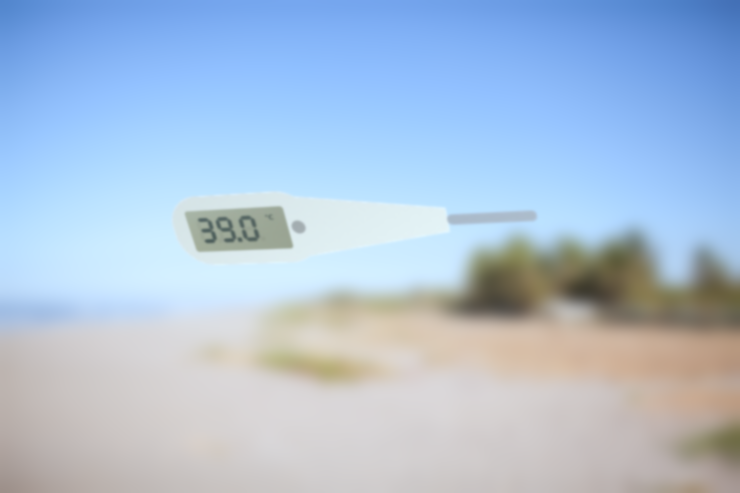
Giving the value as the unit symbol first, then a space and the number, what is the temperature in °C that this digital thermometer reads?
°C 39.0
